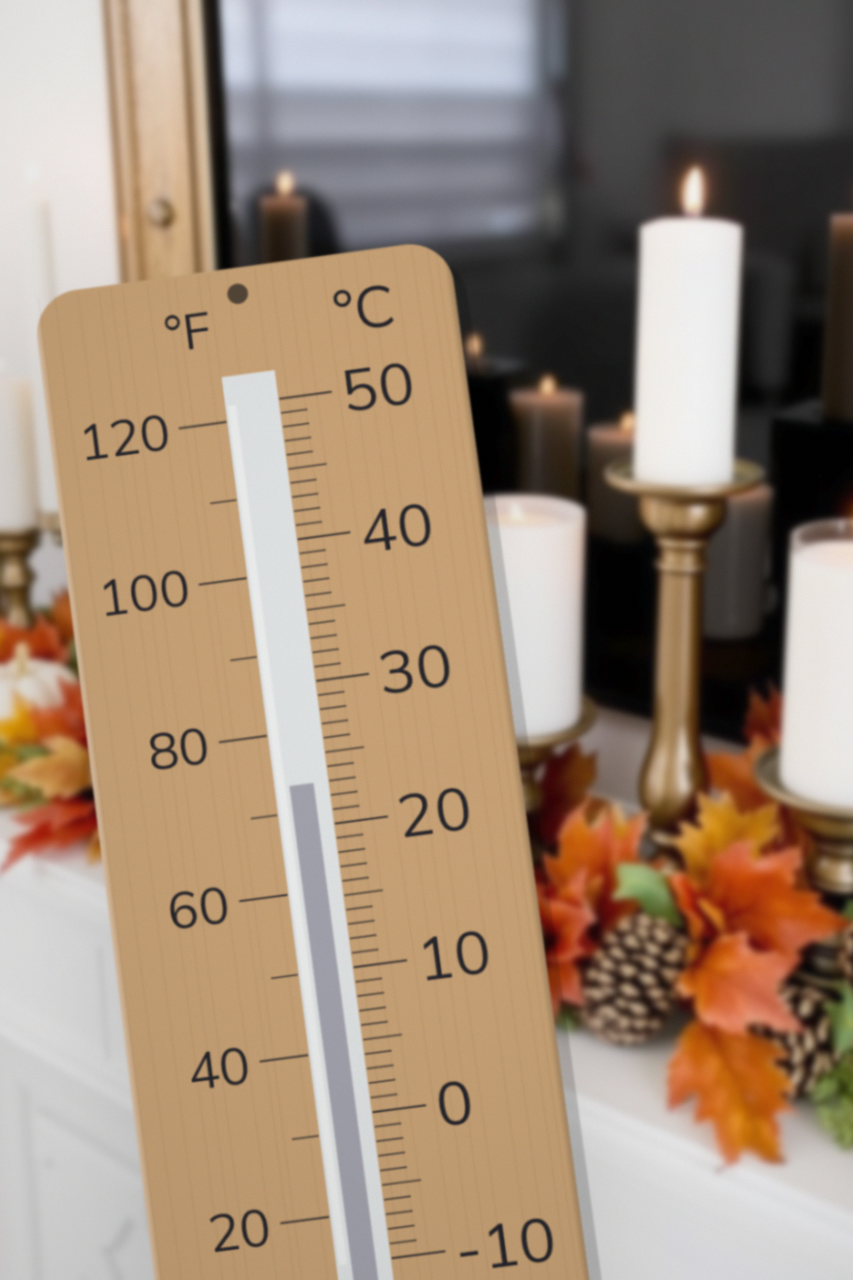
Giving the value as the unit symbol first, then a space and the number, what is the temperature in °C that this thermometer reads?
°C 23
